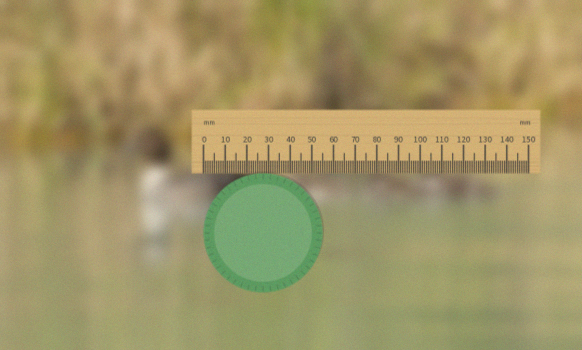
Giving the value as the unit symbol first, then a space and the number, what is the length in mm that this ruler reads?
mm 55
